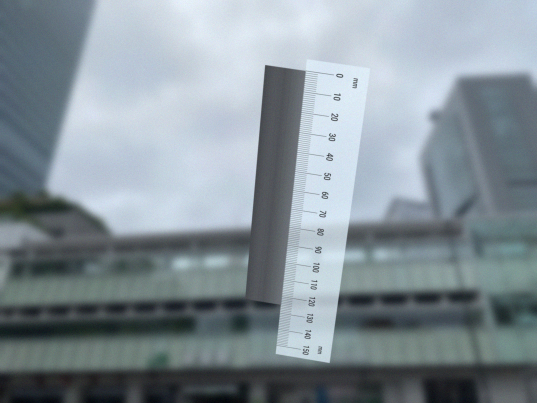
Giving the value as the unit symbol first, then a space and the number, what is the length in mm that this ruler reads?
mm 125
